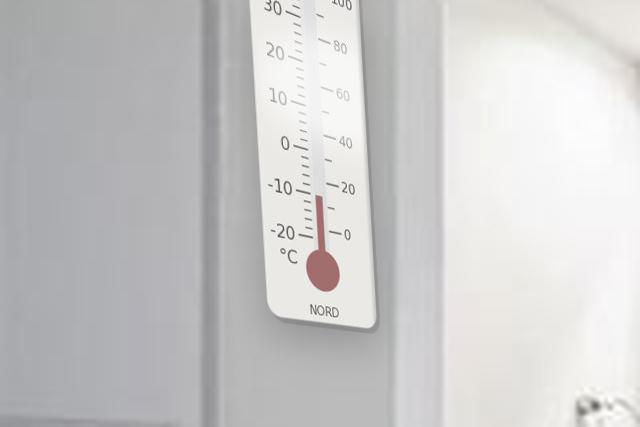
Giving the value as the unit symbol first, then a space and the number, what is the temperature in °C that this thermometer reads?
°C -10
